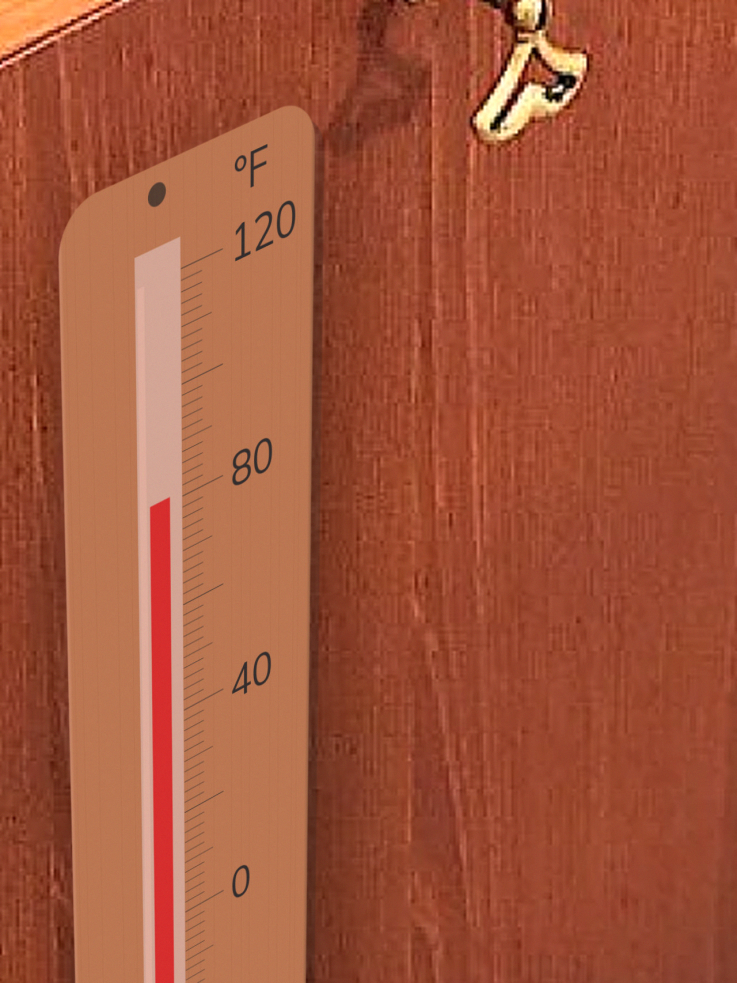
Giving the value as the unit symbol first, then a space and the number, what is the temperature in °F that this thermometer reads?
°F 81
